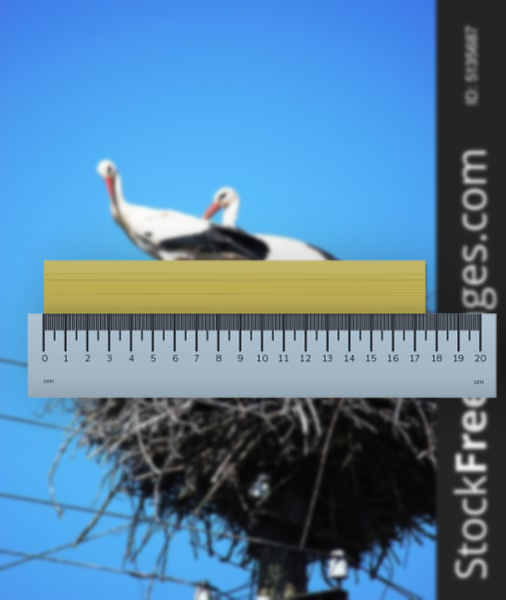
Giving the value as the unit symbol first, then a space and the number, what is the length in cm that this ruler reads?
cm 17.5
